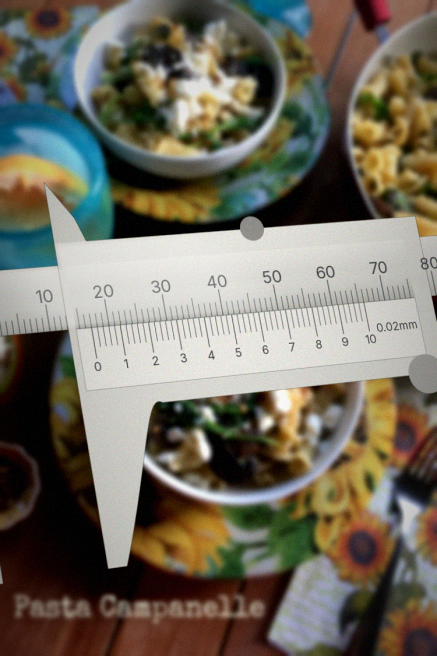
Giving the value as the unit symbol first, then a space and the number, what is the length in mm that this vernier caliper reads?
mm 17.0
